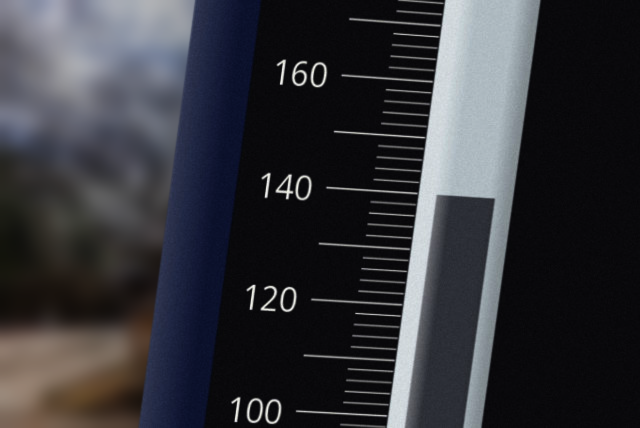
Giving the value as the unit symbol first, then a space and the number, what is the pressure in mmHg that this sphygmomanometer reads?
mmHg 140
